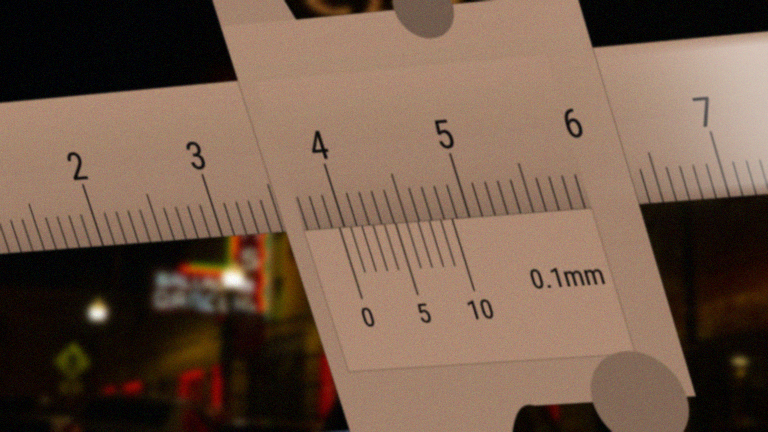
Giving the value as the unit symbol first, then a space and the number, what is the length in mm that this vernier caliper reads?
mm 39.6
